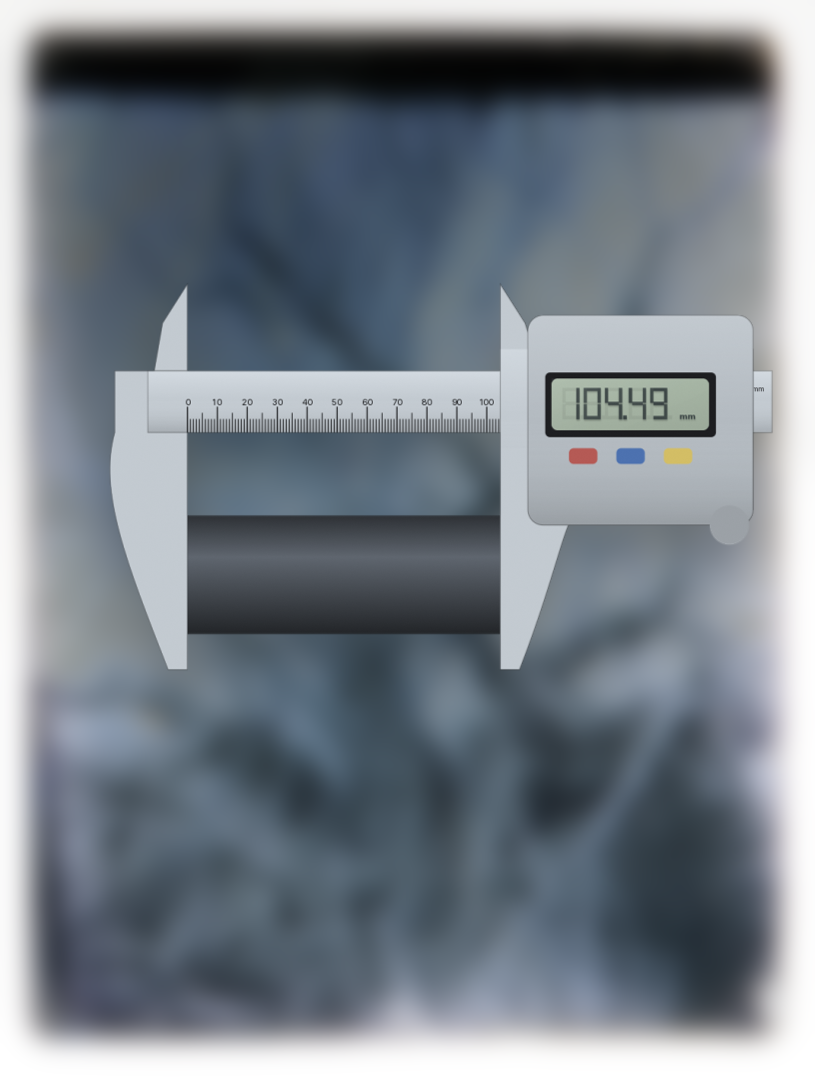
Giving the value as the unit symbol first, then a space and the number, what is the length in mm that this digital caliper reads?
mm 104.49
